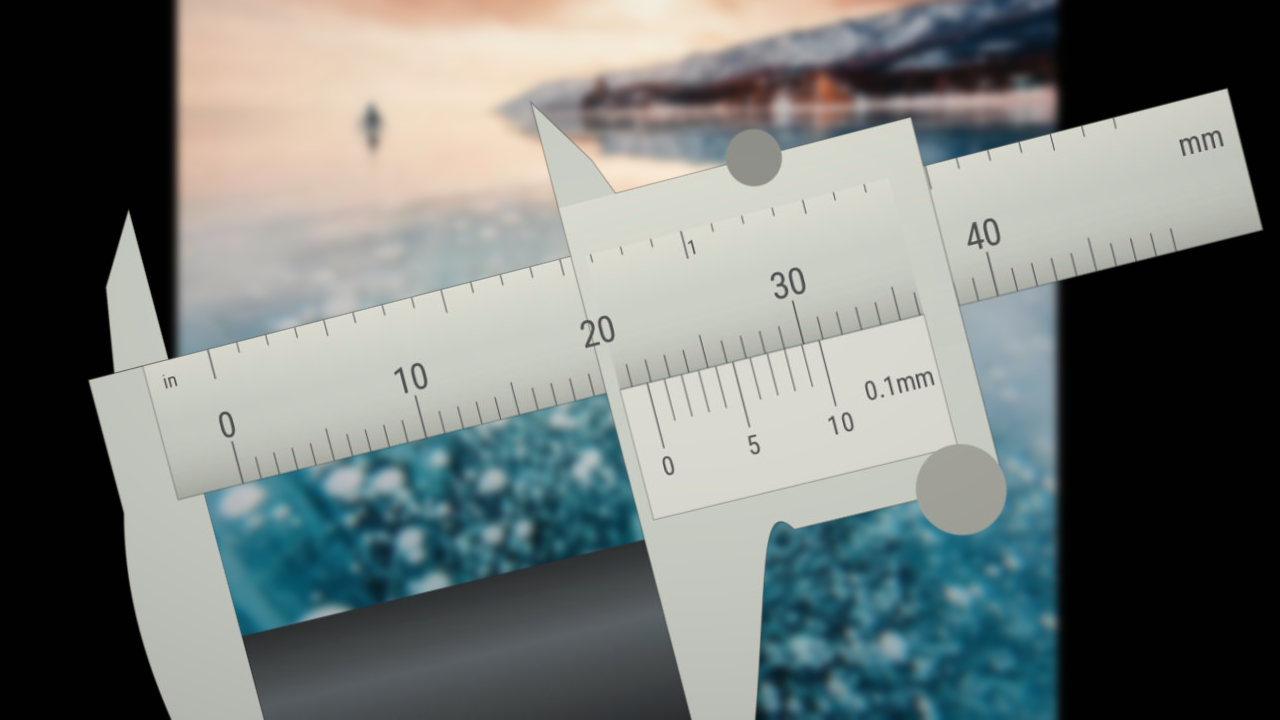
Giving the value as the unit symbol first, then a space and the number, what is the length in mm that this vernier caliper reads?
mm 21.8
